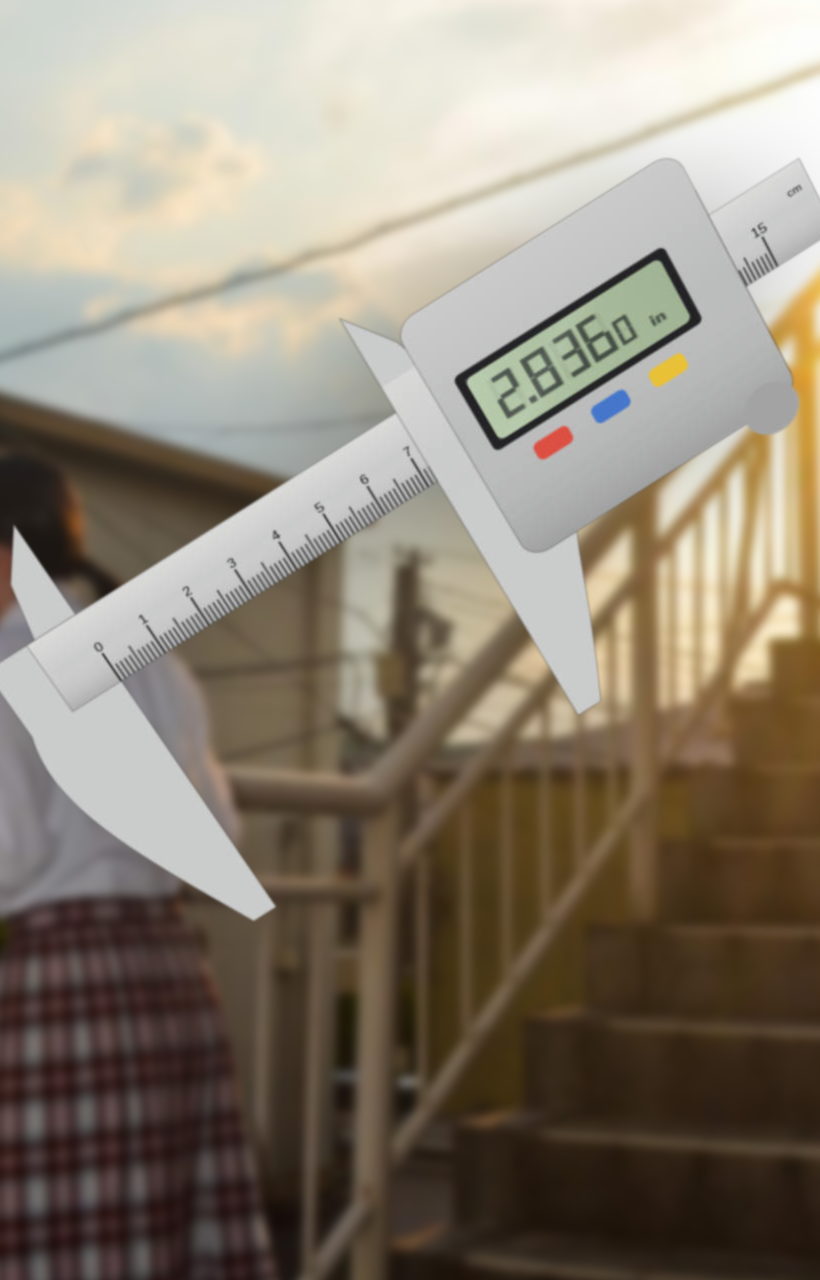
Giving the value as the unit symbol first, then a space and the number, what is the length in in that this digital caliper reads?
in 2.8360
